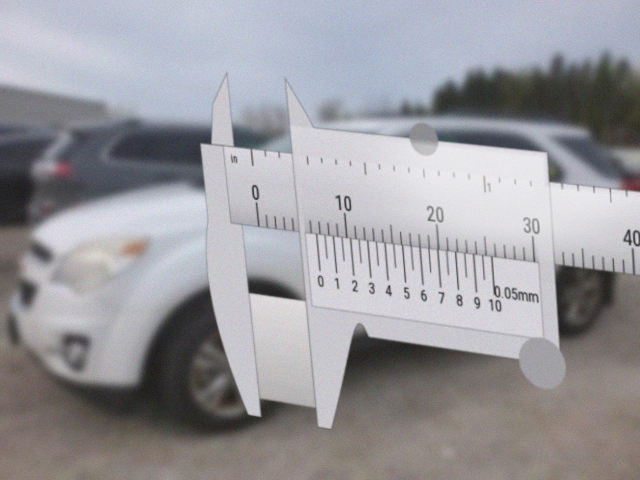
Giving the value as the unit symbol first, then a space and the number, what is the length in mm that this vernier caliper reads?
mm 6.6
